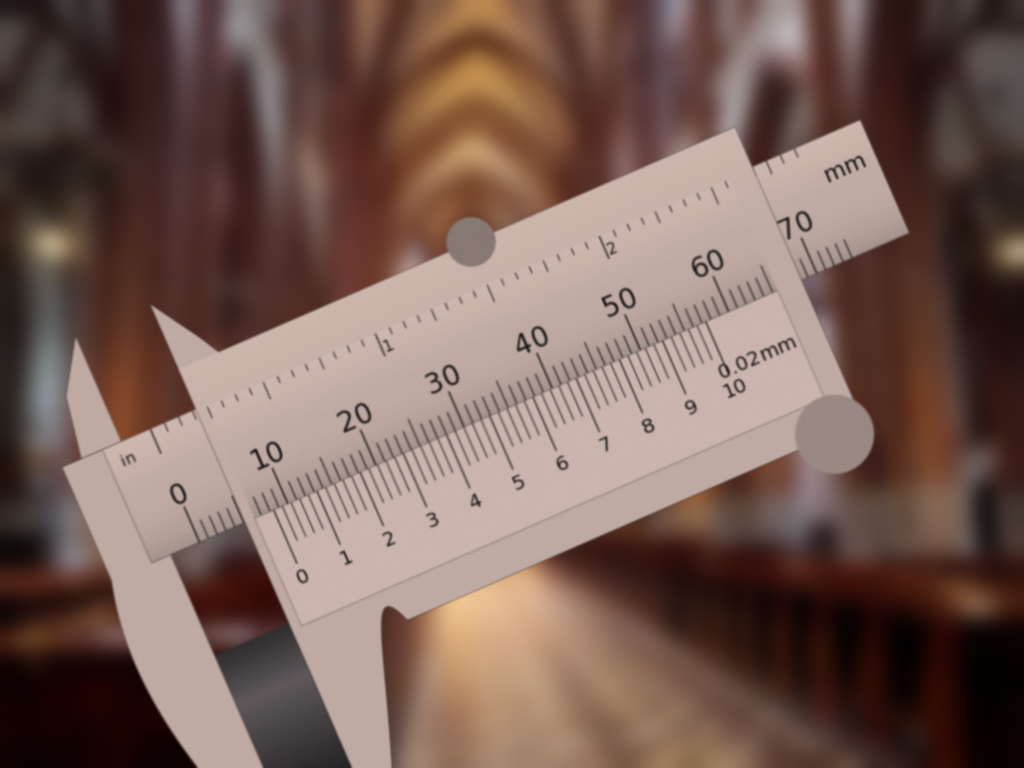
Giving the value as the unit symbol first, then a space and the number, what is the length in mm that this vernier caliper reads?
mm 8.4
